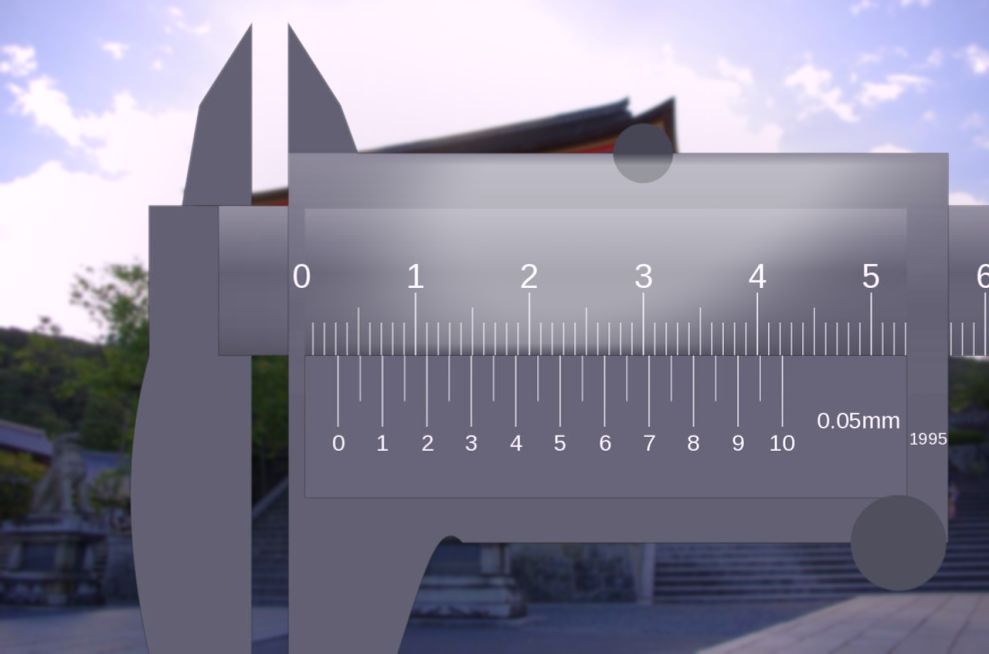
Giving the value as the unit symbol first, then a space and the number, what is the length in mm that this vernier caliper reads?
mm 3.2
